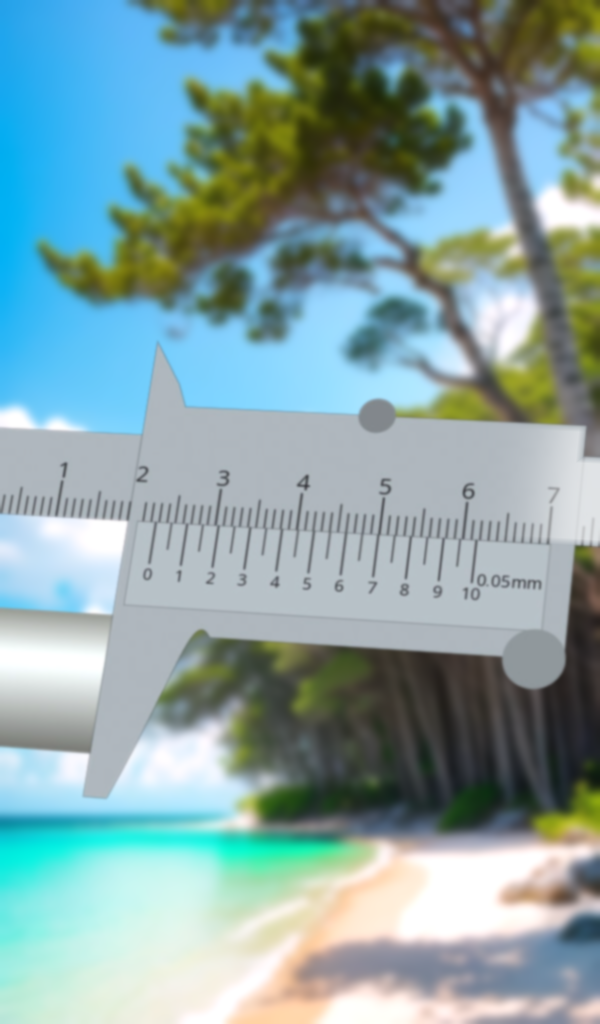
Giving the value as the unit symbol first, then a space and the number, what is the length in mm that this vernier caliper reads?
mm 22.6
